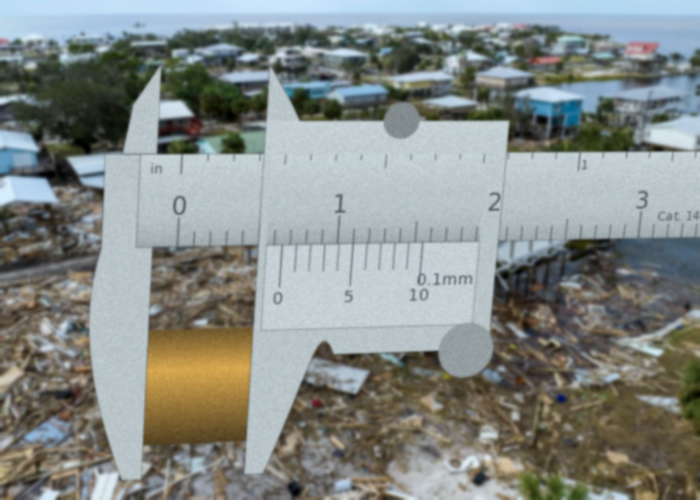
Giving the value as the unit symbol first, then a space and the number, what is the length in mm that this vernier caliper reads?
mm 6.5
